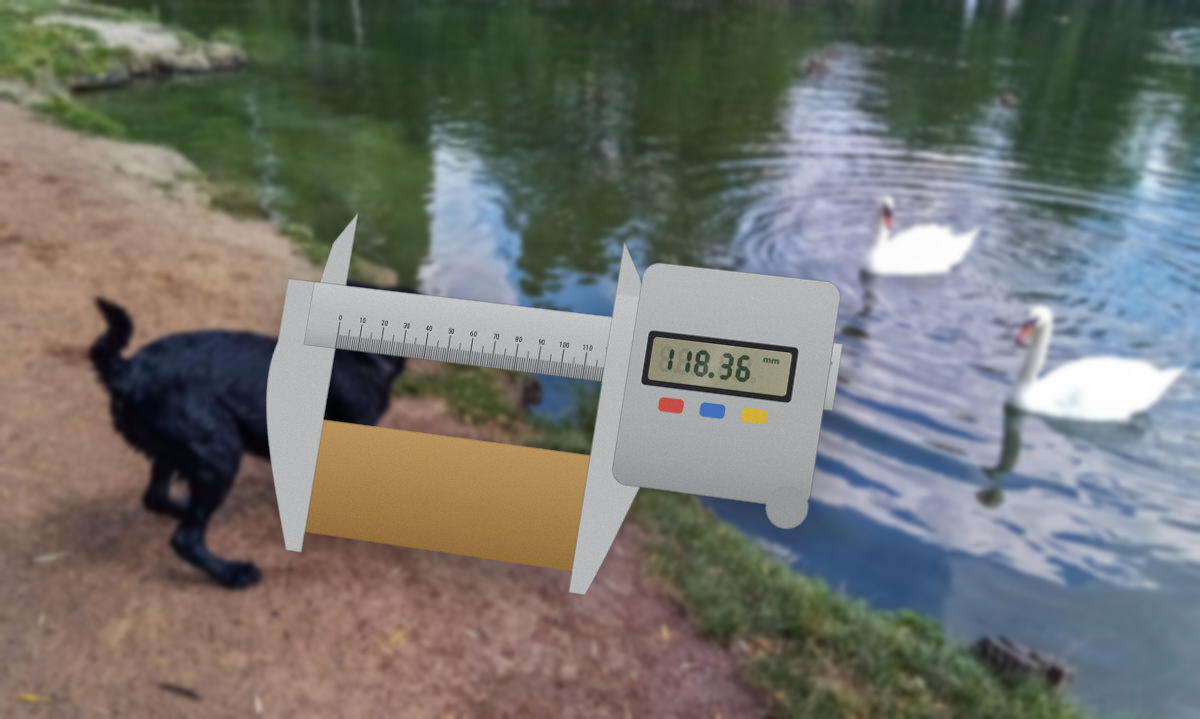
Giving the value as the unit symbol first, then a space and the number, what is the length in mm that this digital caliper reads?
mm 118.36
